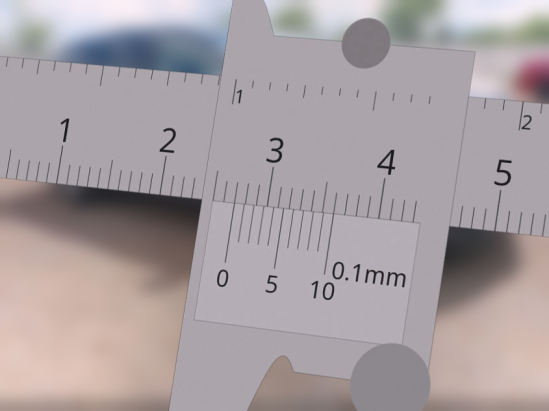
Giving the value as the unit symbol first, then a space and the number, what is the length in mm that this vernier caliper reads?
mm 27.0
